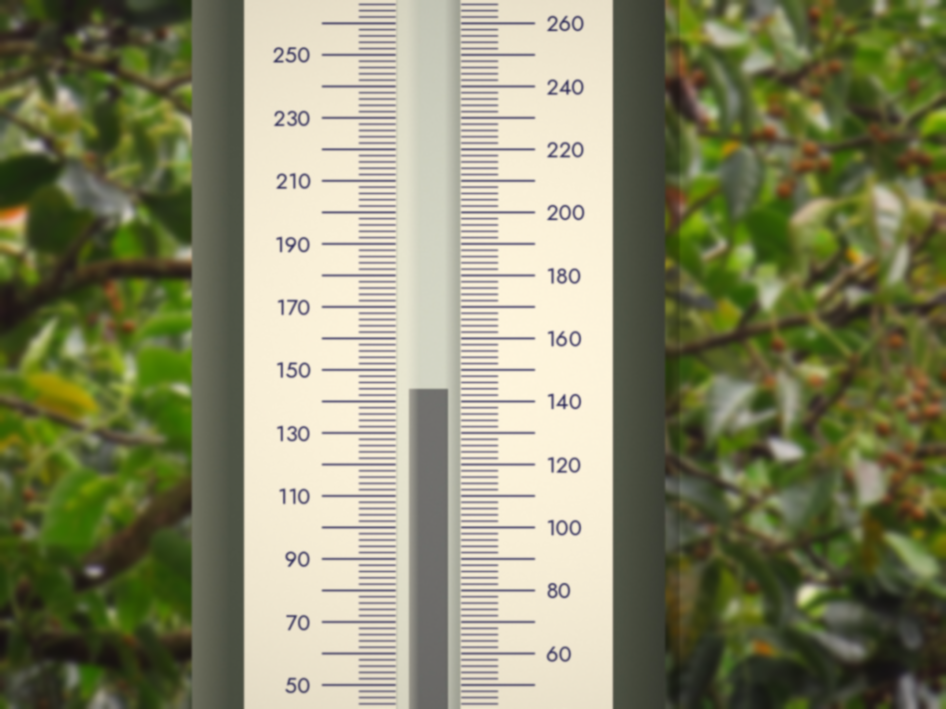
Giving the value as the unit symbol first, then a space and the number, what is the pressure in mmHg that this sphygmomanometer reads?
mmHg 144
